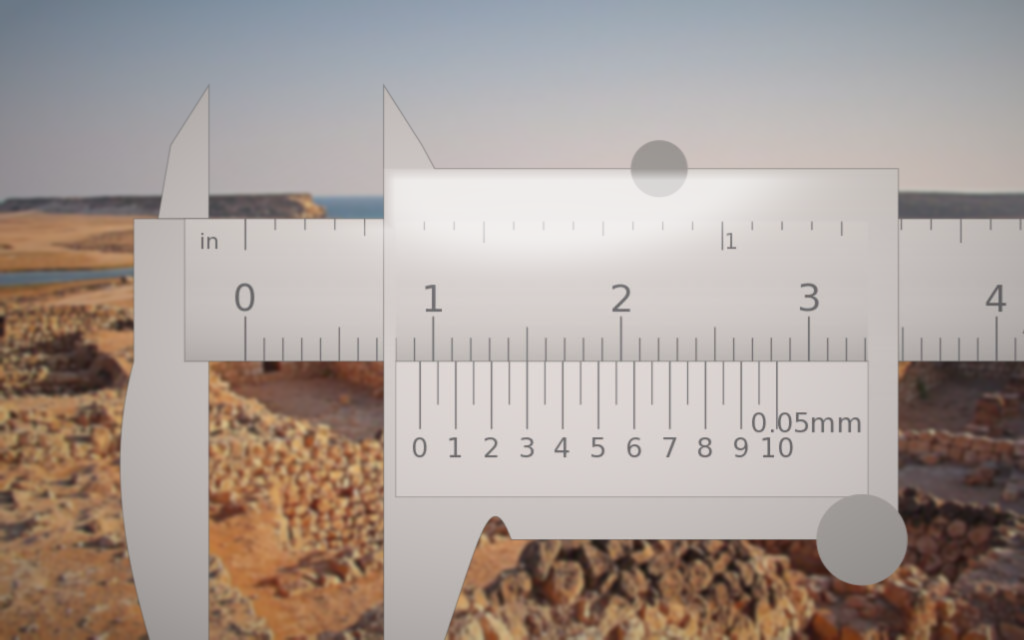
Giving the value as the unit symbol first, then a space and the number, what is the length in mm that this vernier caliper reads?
mm 9.3
